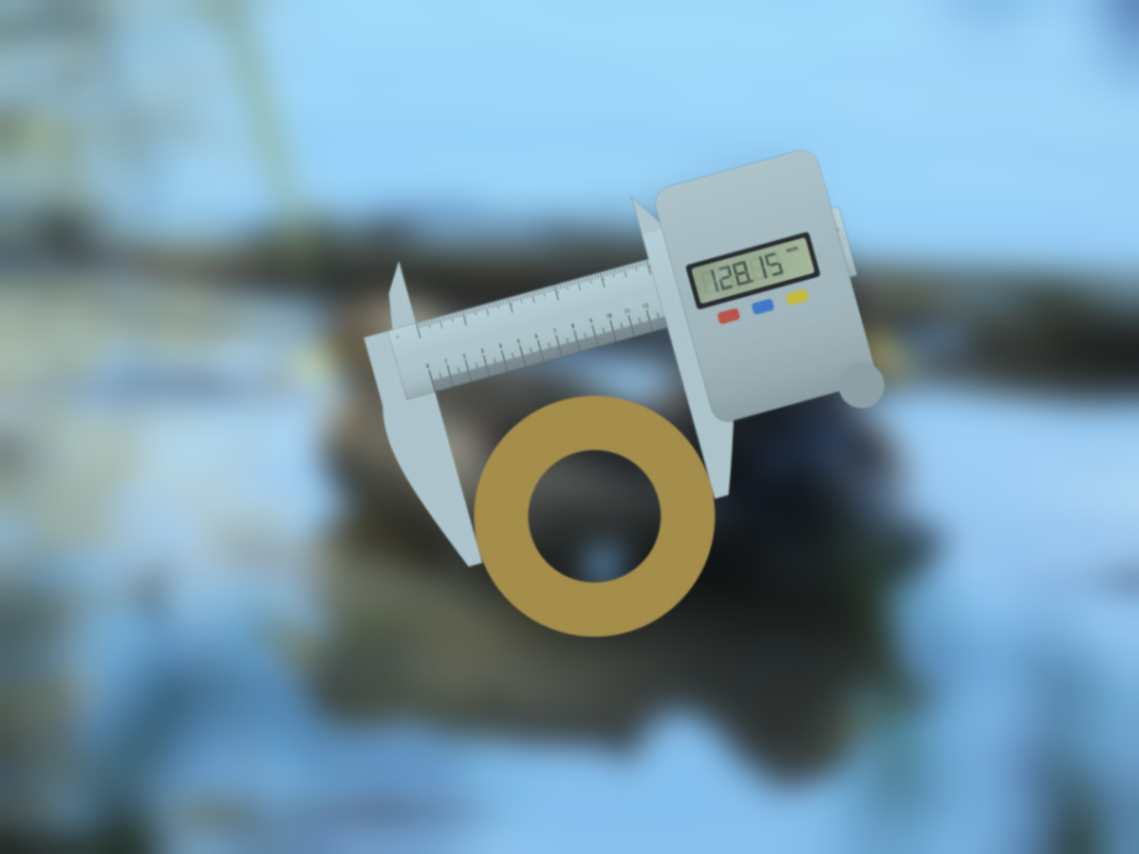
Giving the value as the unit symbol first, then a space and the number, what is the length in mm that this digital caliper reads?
mm 128.15
